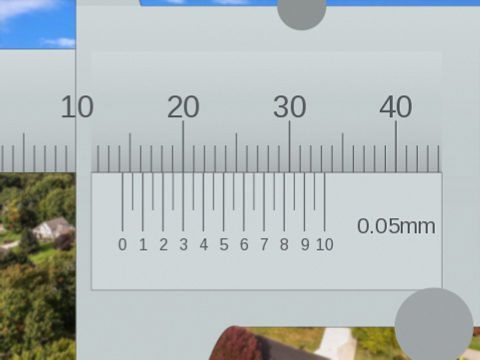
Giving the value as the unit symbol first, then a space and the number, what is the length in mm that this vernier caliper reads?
mm 14.3
